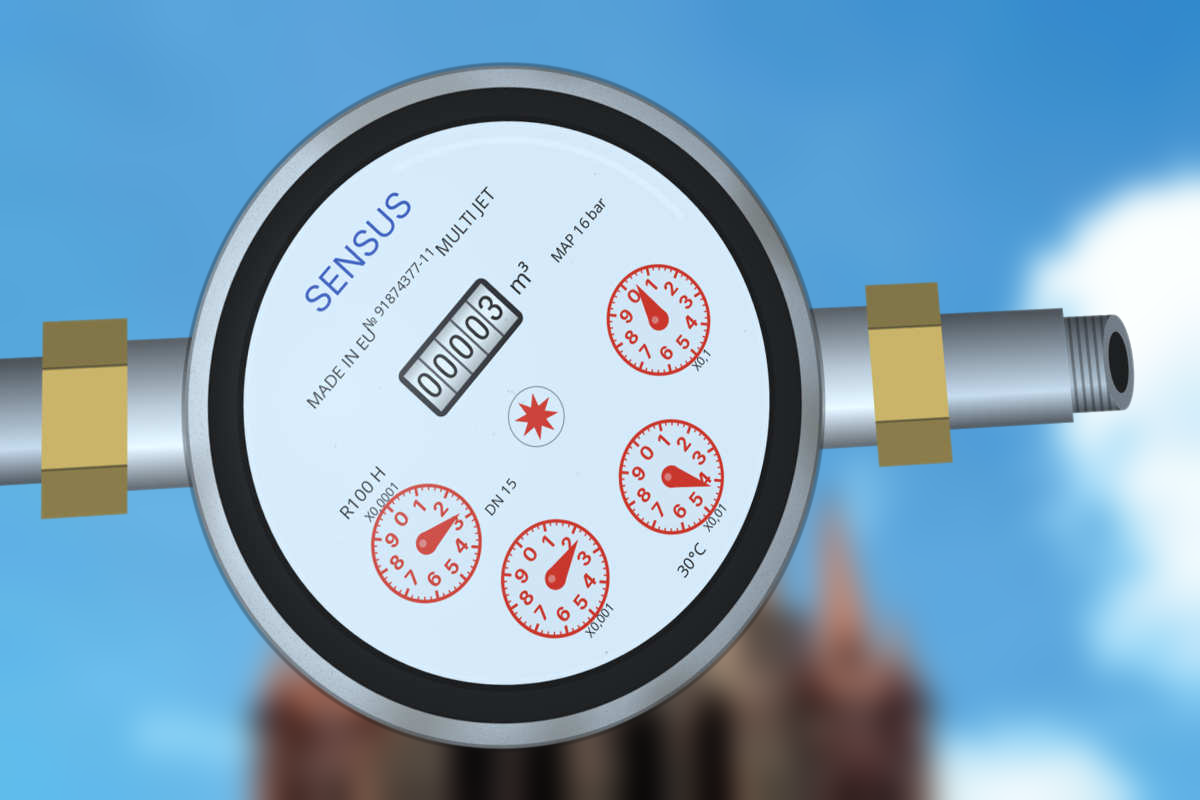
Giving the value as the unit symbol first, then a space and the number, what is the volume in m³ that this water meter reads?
m³ 3.0422
